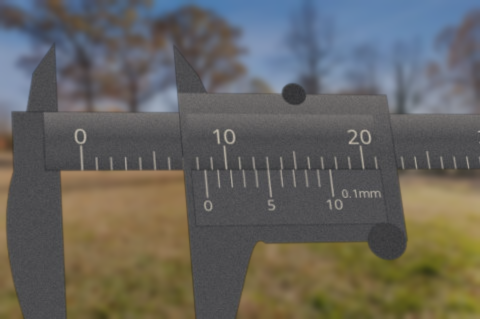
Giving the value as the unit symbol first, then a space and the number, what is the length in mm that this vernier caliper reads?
mm 8.5
